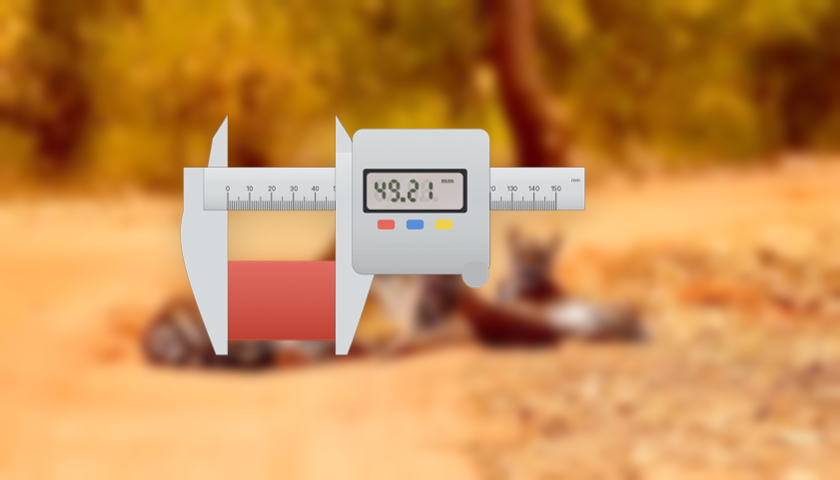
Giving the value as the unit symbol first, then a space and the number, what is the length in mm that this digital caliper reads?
mm 49.21
